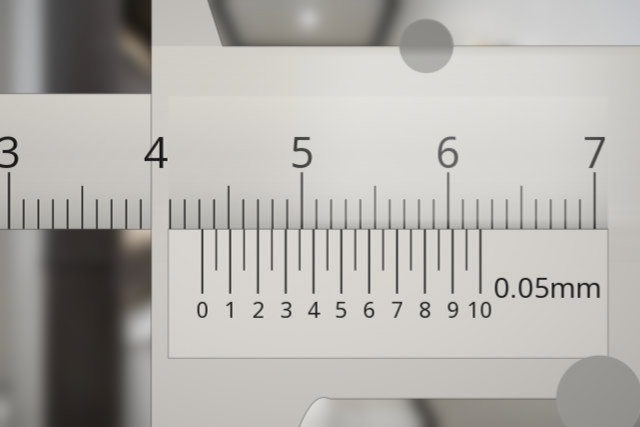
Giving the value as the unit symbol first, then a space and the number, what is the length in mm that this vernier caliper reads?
mm 43.2
